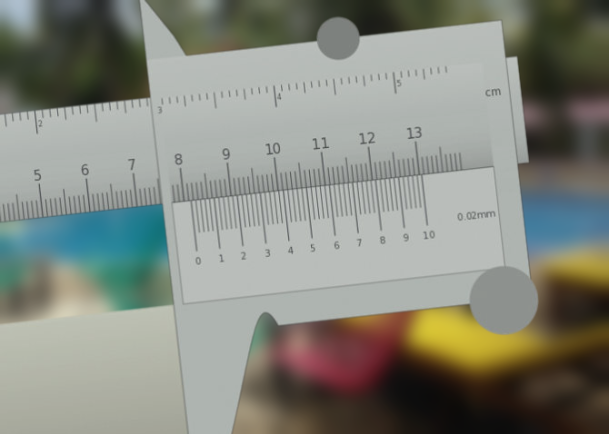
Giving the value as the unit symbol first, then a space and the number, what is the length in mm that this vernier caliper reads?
mm 81.5
